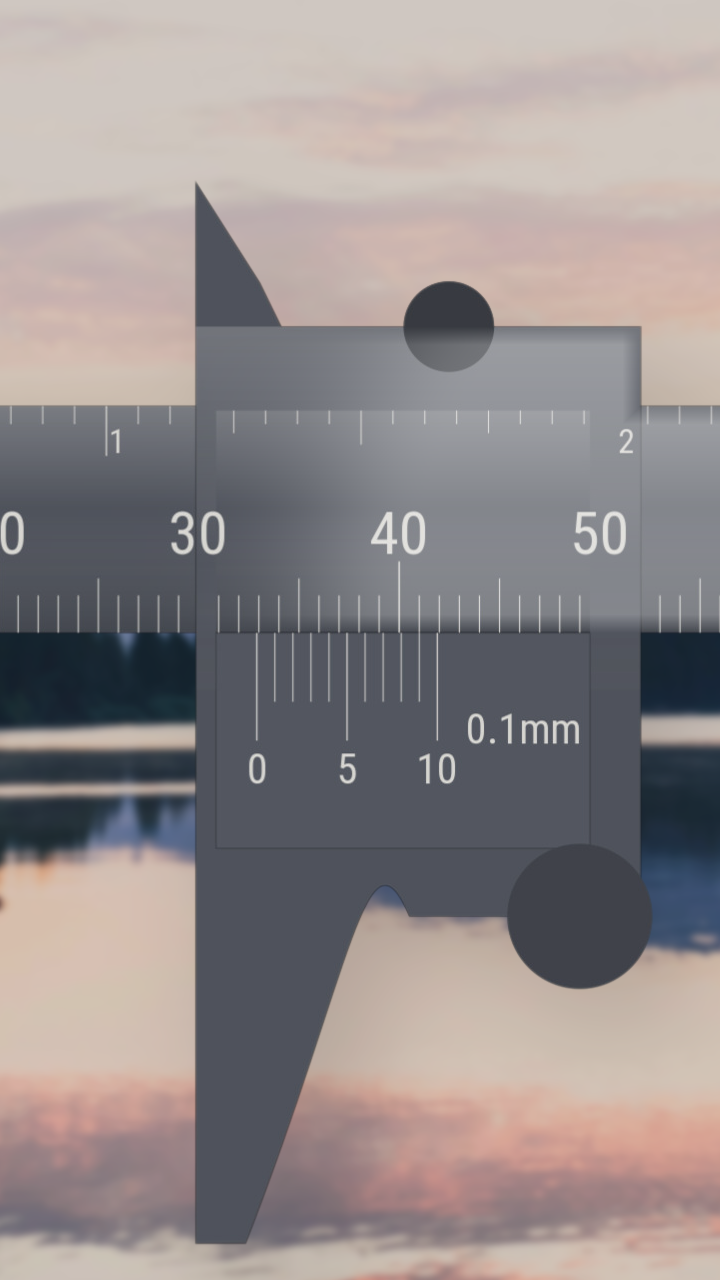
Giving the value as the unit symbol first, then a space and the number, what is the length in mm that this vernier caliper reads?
mm 32.9
